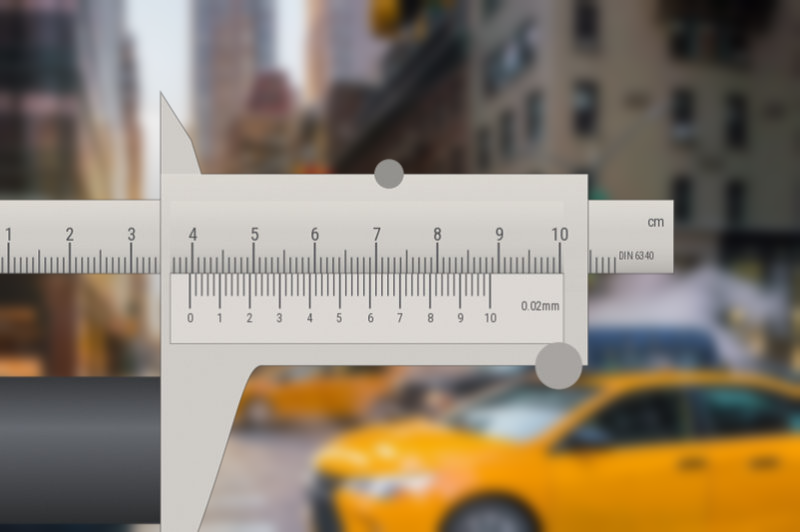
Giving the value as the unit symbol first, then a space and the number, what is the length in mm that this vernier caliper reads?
mm 39.6
